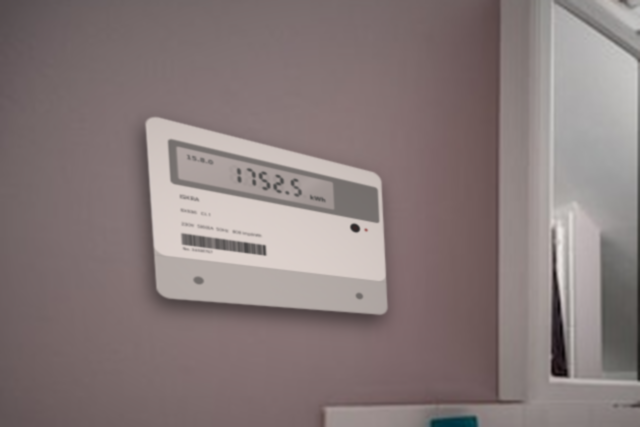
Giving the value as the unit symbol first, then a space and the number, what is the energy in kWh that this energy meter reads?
kWh 1752.5
